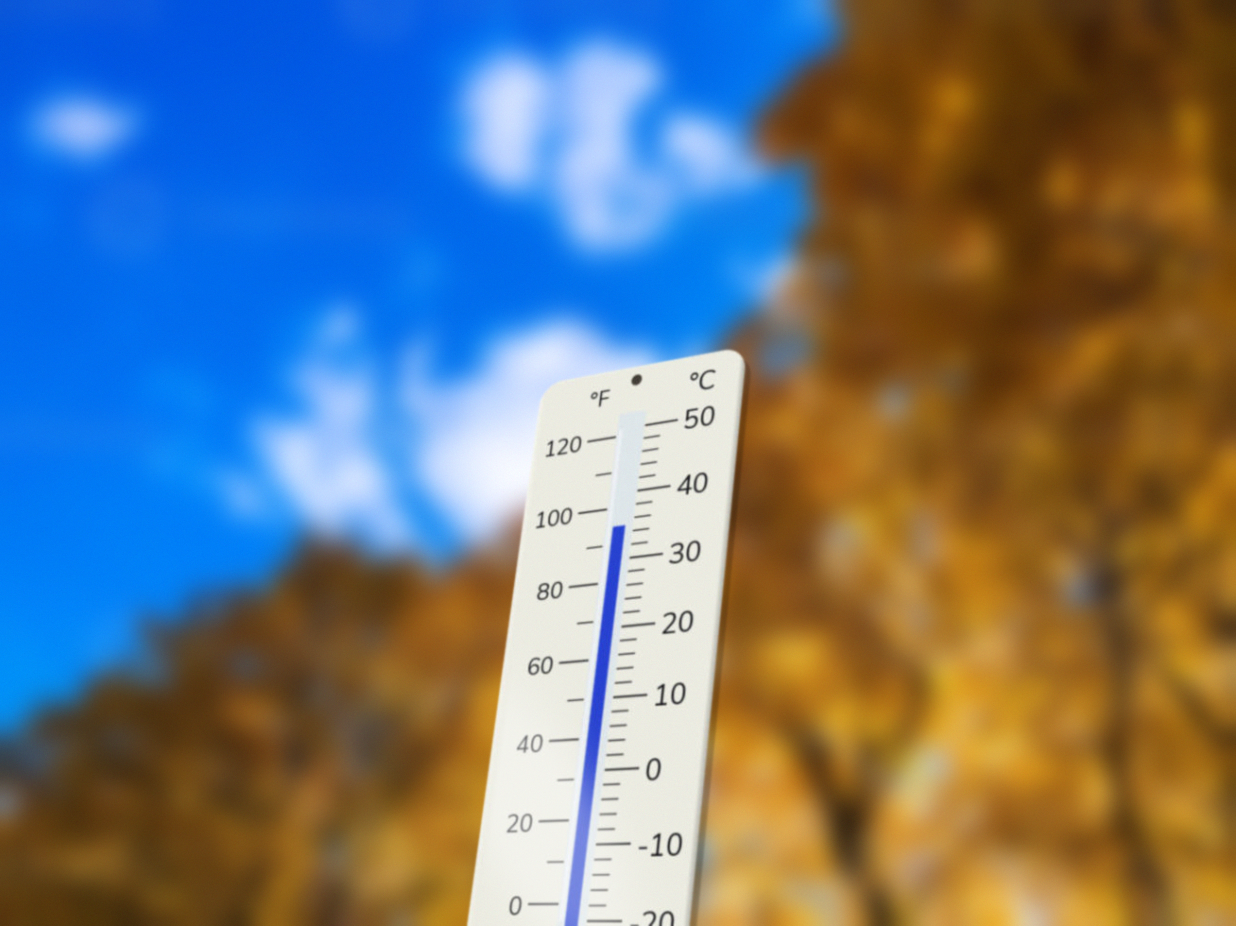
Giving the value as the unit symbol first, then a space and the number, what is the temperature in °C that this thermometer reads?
°C 35
